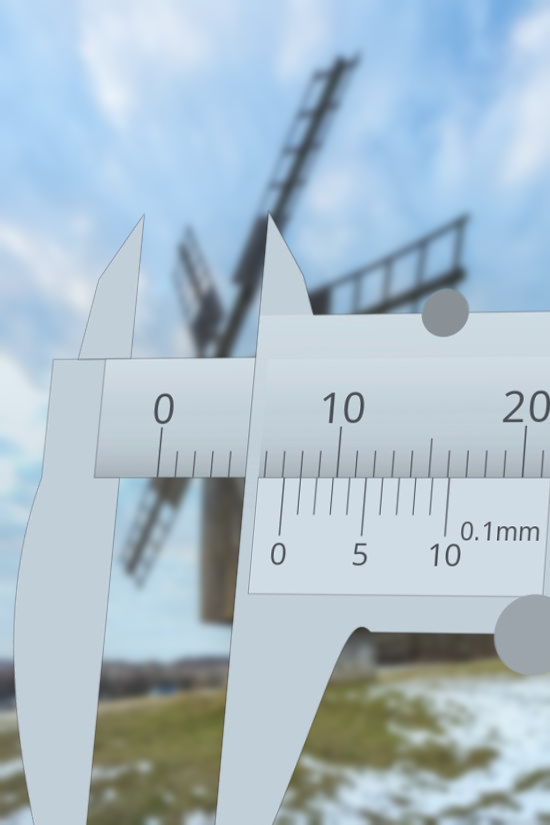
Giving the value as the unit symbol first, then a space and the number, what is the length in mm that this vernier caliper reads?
mm 7.1
